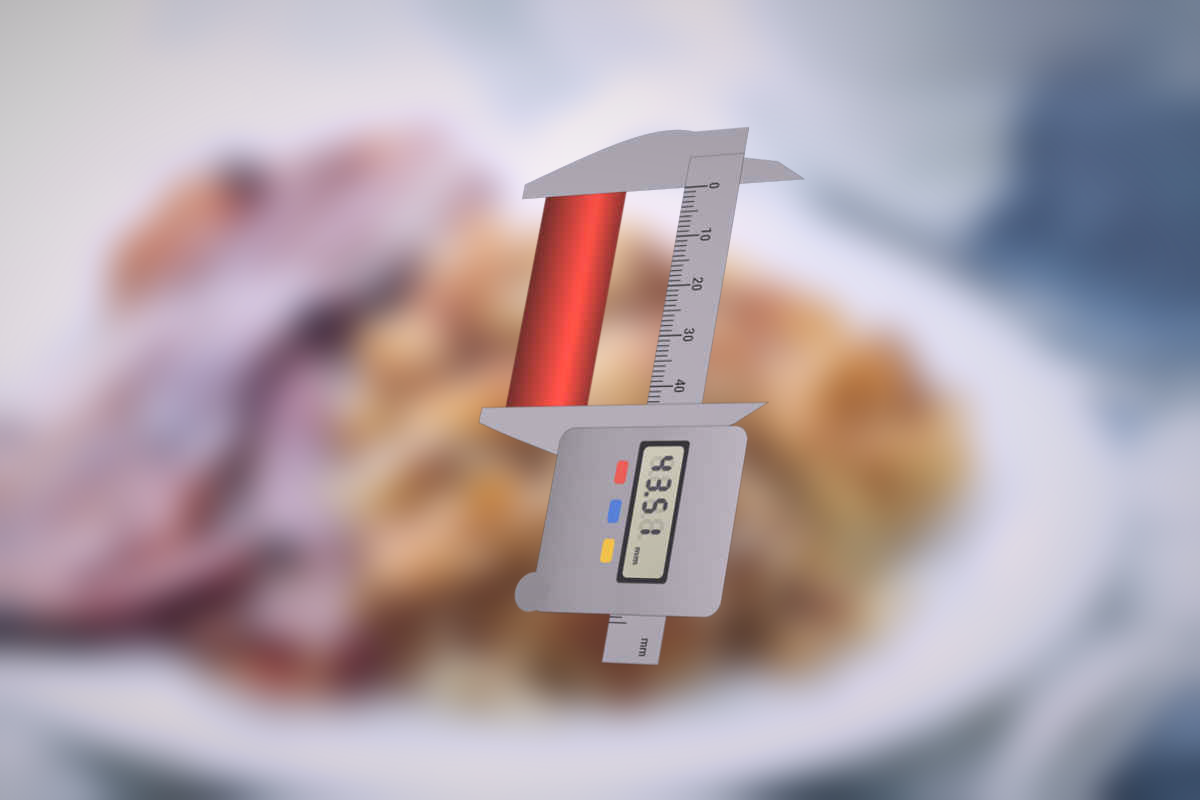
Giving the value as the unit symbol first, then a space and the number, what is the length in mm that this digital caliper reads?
mm 43.51
